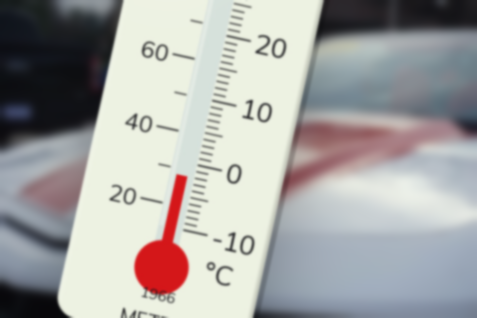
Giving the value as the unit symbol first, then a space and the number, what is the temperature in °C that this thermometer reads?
°C -2
